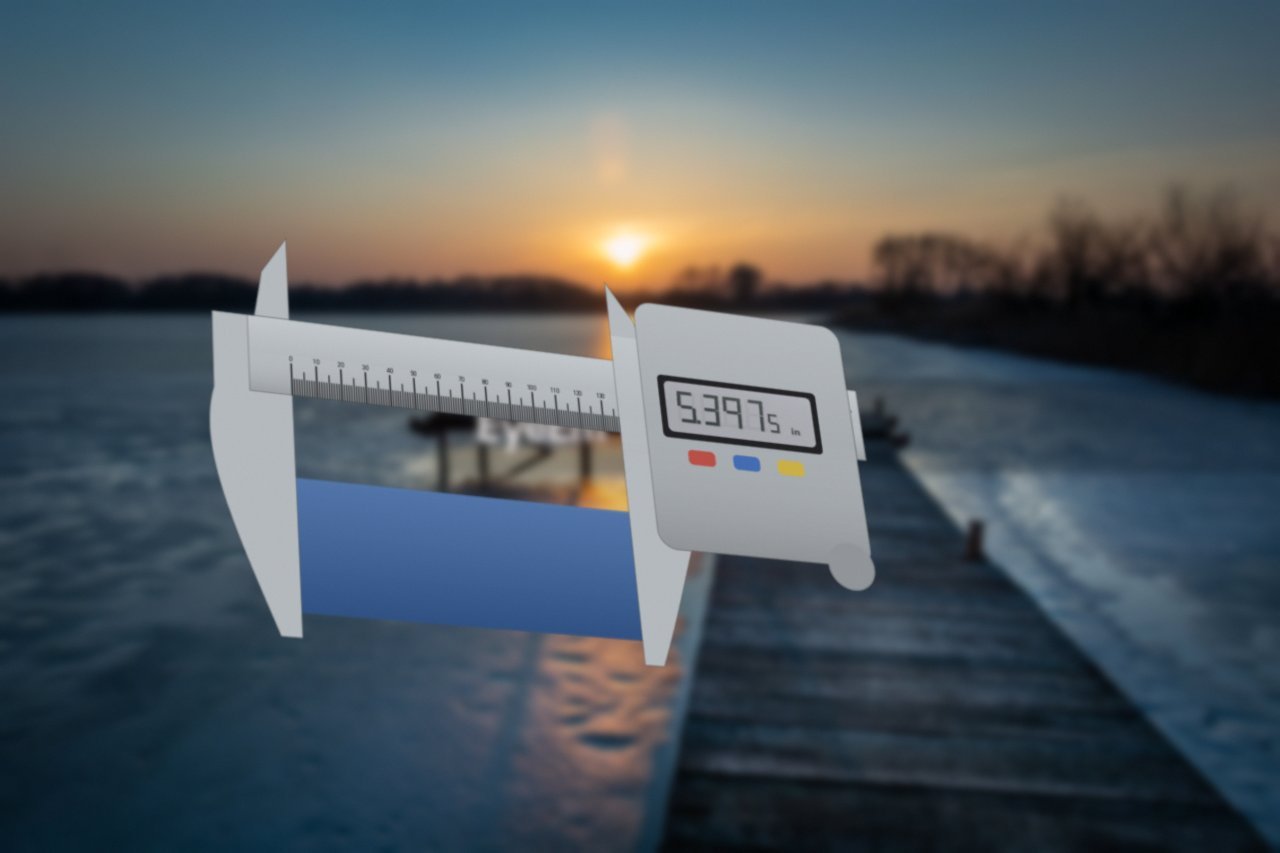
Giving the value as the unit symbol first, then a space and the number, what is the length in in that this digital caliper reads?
in 5.3975
